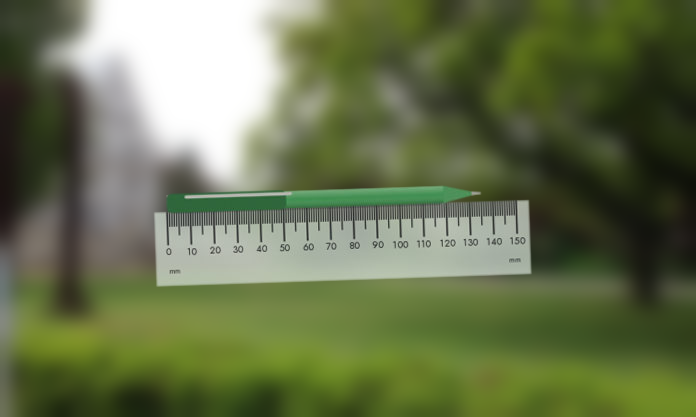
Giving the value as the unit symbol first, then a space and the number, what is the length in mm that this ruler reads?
mm 135
